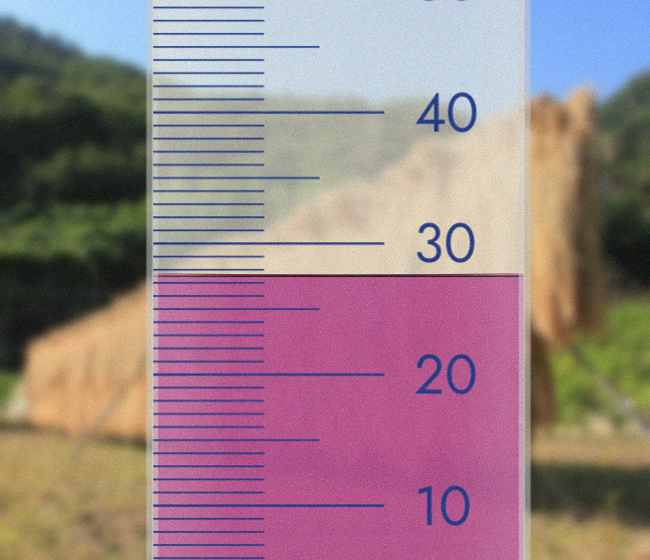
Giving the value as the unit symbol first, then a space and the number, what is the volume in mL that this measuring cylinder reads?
mL 27.5
